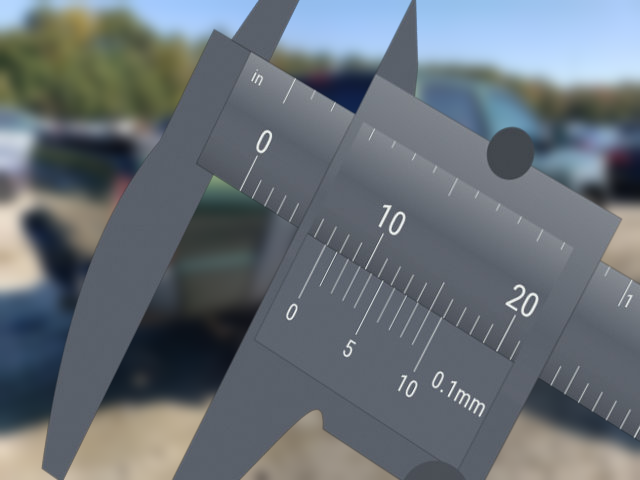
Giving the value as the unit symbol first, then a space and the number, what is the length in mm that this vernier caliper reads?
mm 6.9
